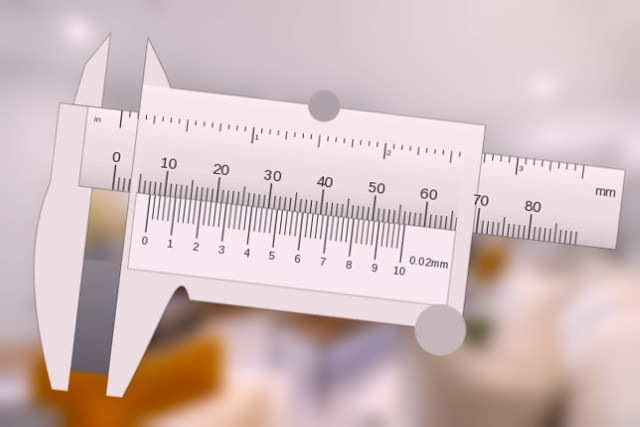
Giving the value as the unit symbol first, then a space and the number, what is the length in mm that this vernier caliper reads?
mm 7.2
